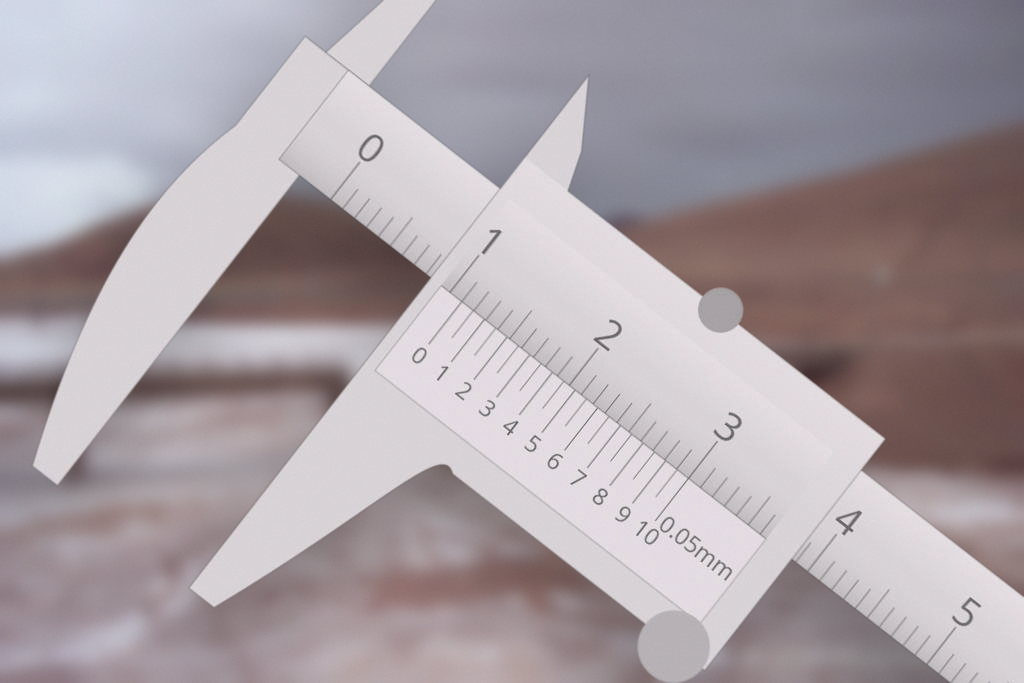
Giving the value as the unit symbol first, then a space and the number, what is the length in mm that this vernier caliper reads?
mm 11.0
